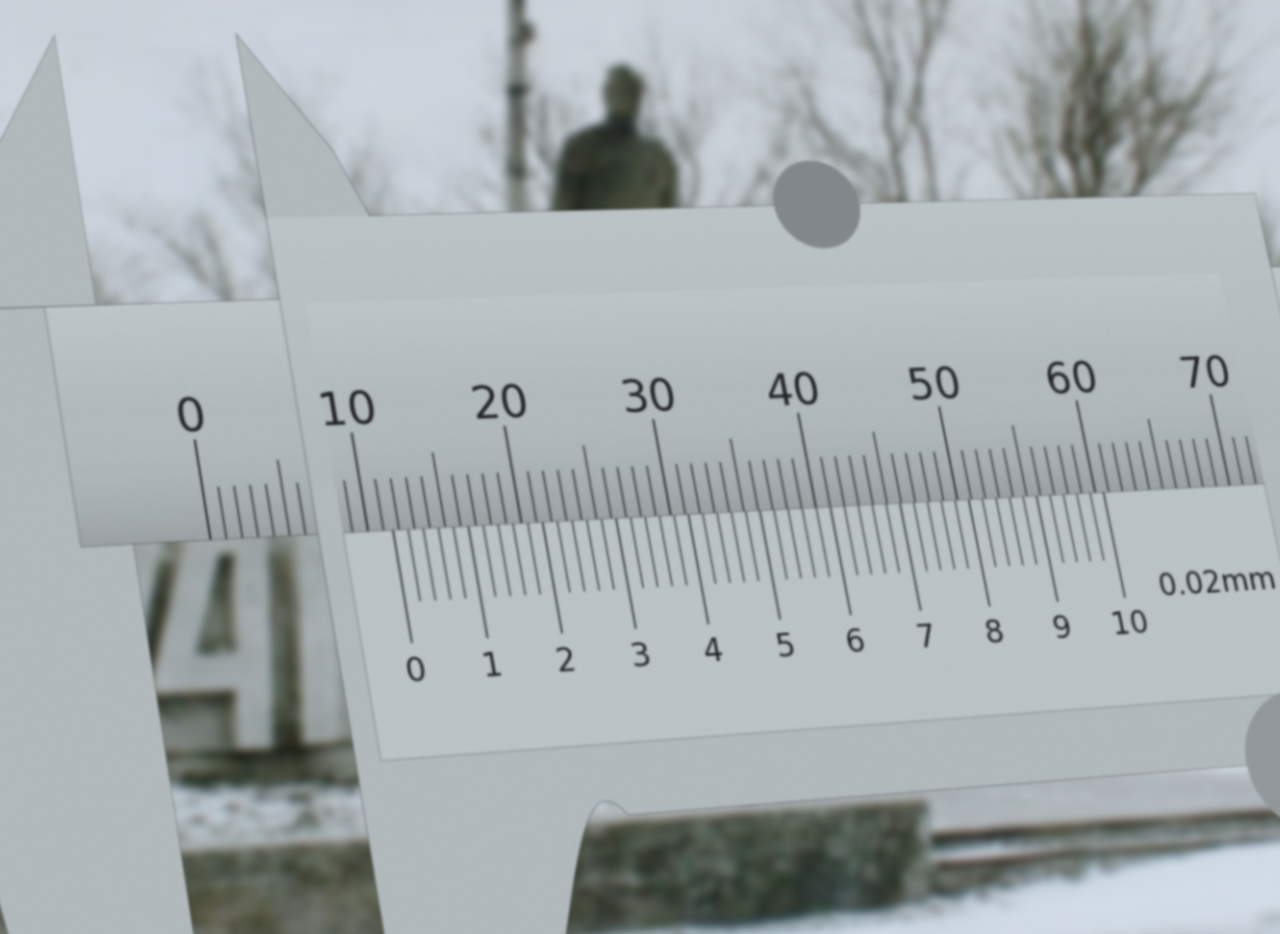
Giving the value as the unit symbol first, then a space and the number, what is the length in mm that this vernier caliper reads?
mm 11.6
